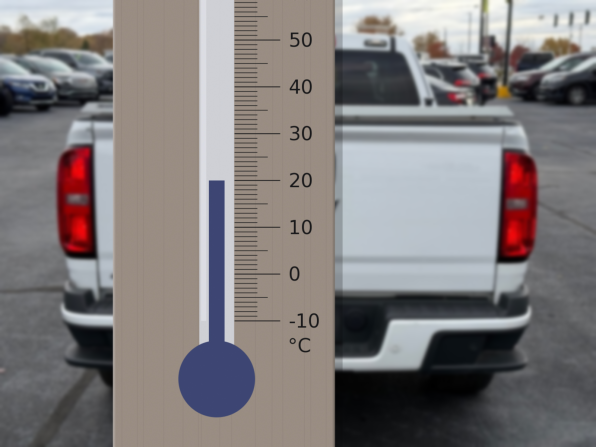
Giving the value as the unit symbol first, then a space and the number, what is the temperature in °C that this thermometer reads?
°C 20
